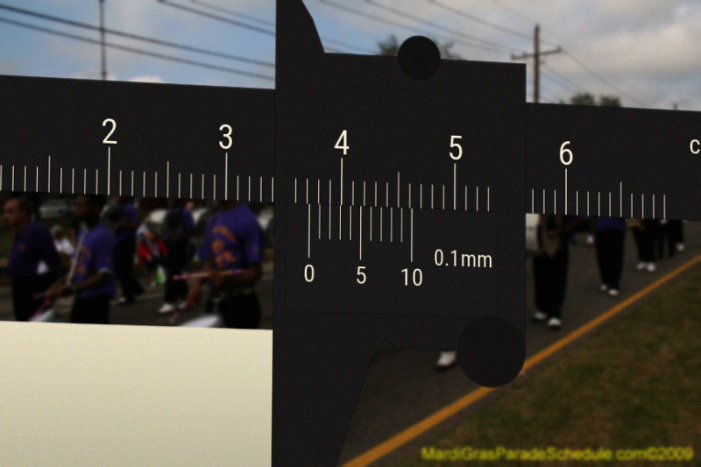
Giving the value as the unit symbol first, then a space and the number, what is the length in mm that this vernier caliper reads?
mm 37.2
